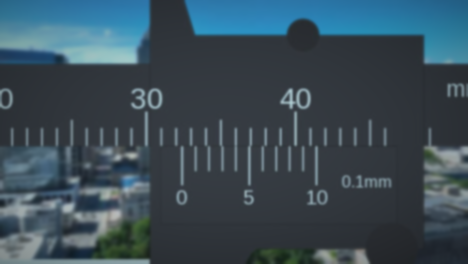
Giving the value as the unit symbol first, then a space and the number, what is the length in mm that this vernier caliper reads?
mm 32.4
